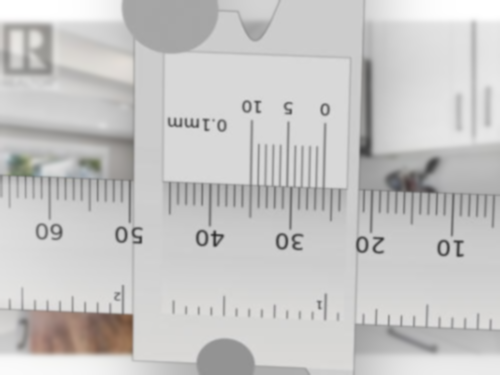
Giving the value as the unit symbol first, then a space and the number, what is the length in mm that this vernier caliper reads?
mm 26.0
